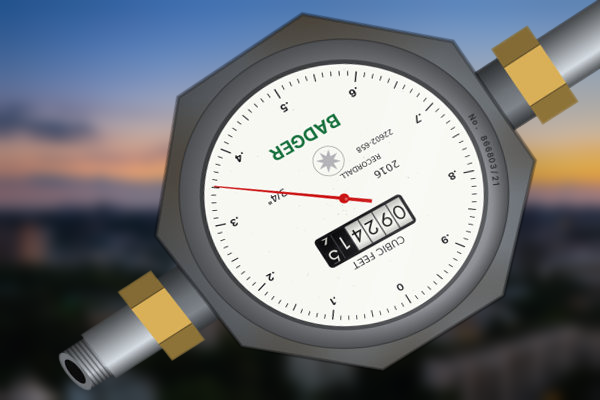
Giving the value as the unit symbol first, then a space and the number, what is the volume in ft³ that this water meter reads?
ft³ 92415.35
